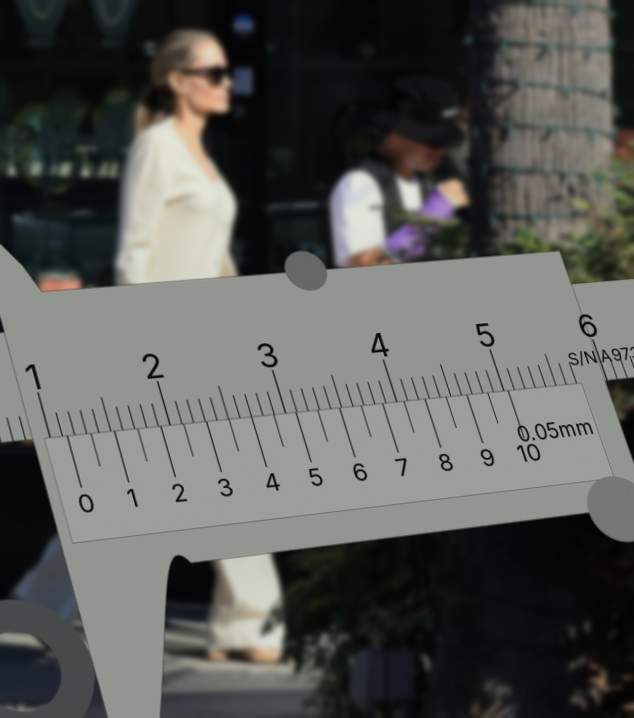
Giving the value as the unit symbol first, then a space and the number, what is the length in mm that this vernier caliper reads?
mm 11.4
